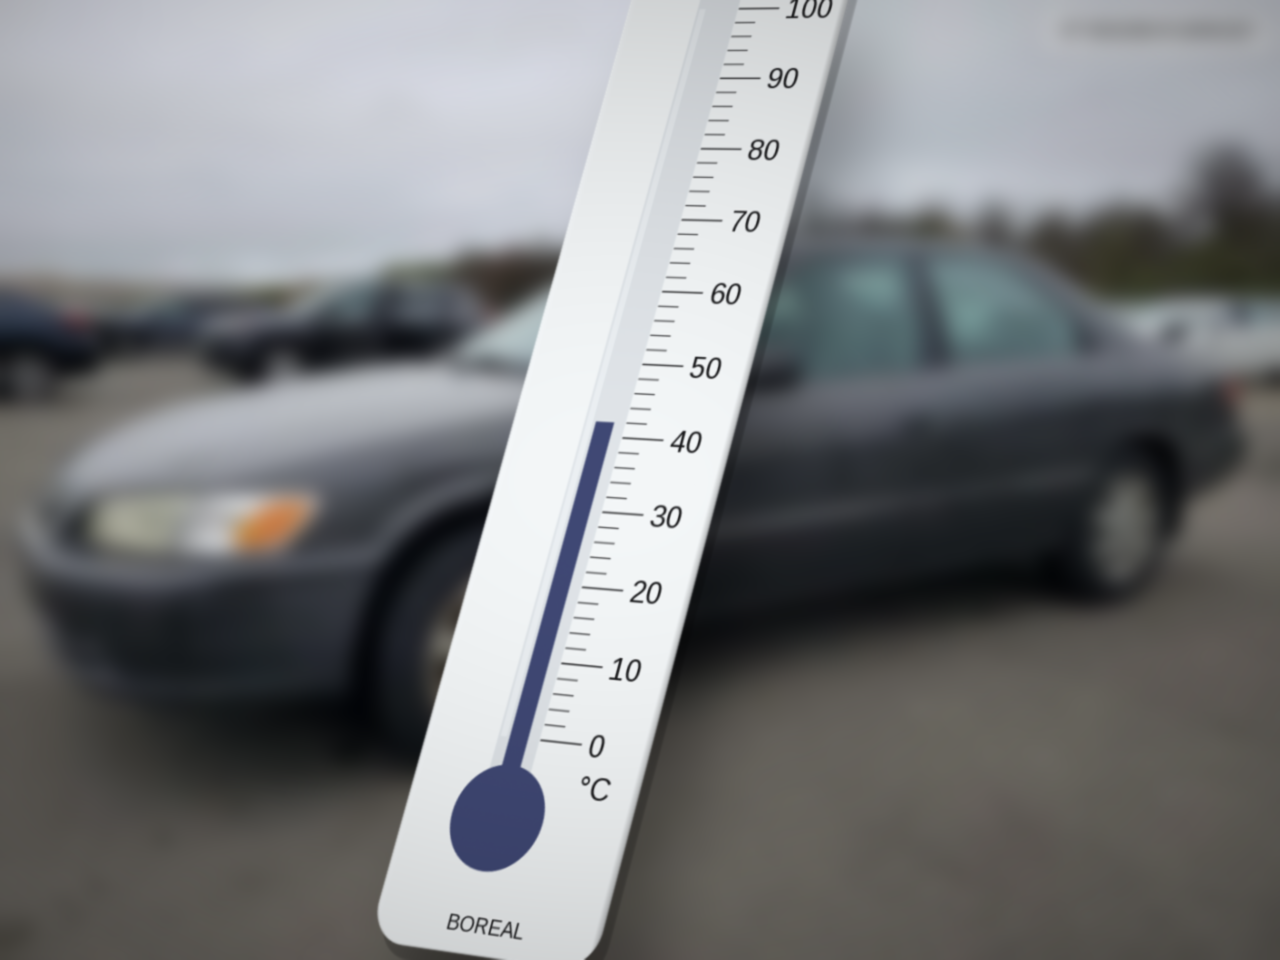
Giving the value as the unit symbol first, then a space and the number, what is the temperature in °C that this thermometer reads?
°C 42
